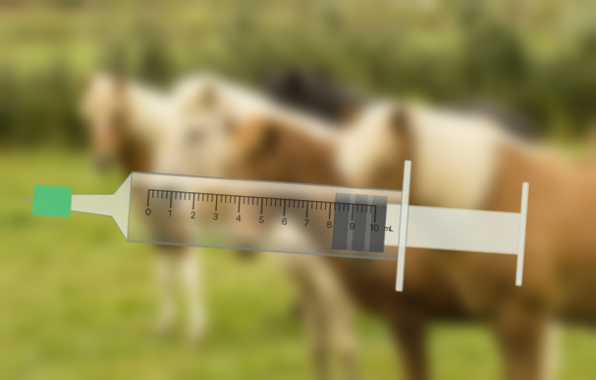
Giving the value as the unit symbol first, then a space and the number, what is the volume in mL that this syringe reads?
mL 8.2
